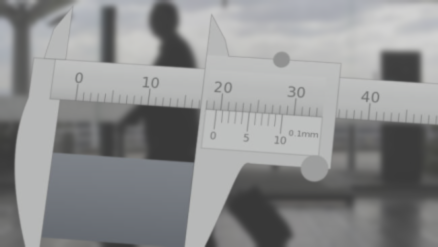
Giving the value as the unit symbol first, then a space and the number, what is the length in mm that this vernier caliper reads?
mm 19.4
